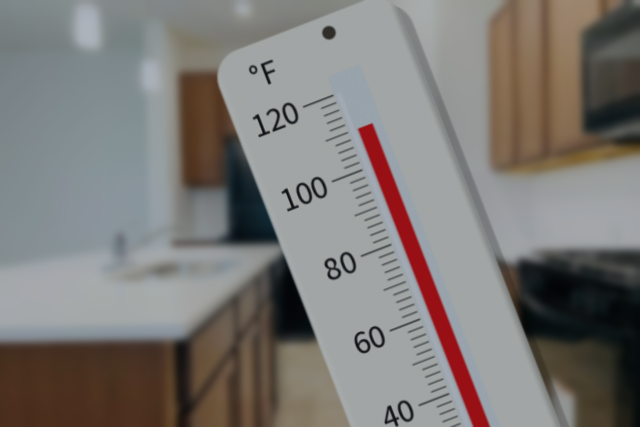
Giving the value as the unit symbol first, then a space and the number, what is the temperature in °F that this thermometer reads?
°F 110
